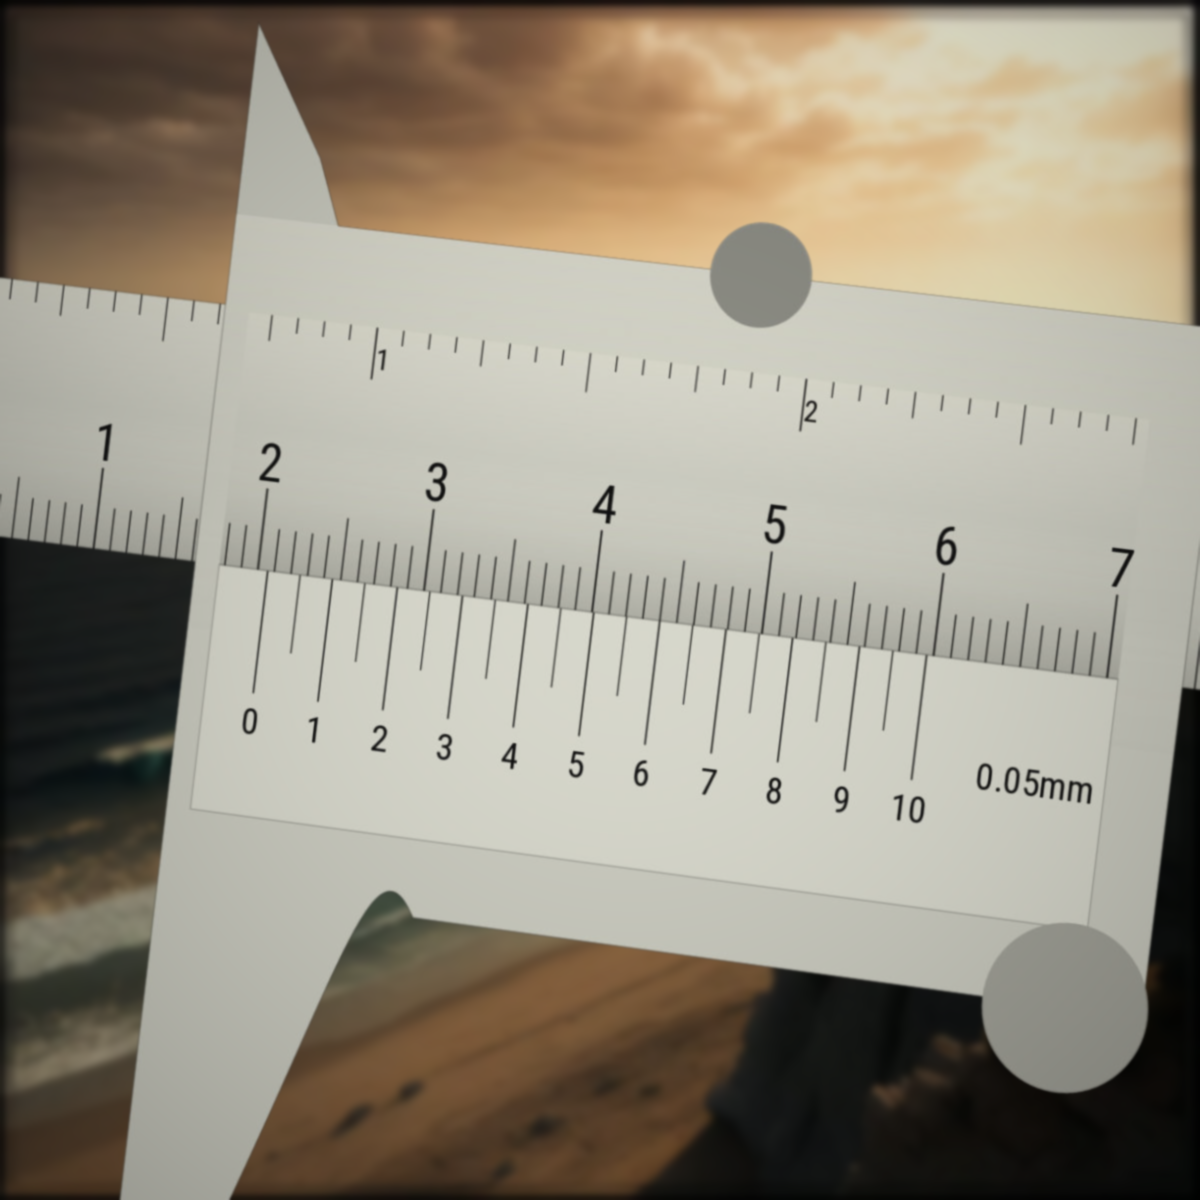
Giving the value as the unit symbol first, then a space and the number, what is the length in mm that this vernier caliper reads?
mm 20.6
